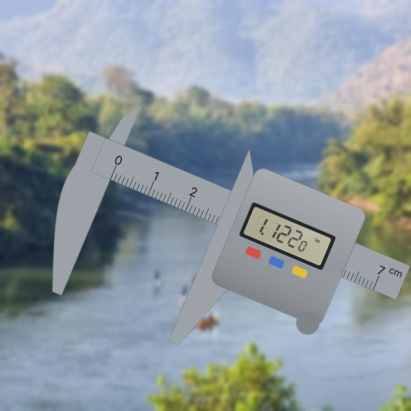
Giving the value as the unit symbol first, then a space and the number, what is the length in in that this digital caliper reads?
in 1.1220
